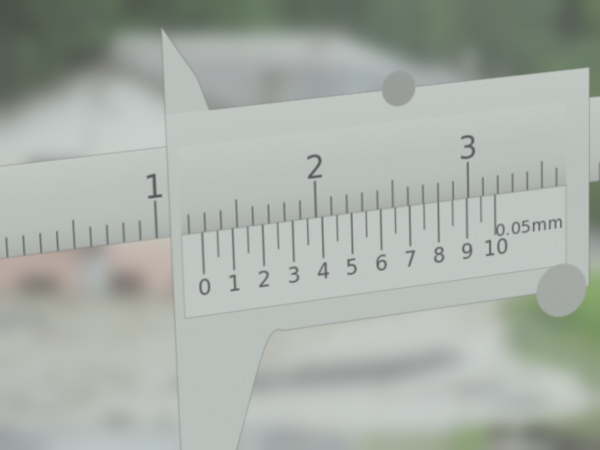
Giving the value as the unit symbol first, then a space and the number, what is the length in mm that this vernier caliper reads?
mm 12.8
